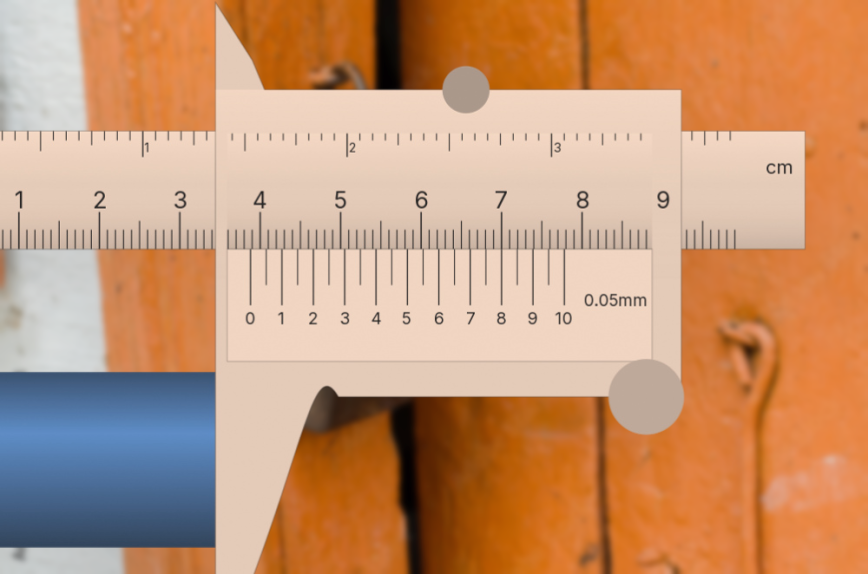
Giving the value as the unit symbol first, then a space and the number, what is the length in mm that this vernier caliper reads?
mm 38.8
